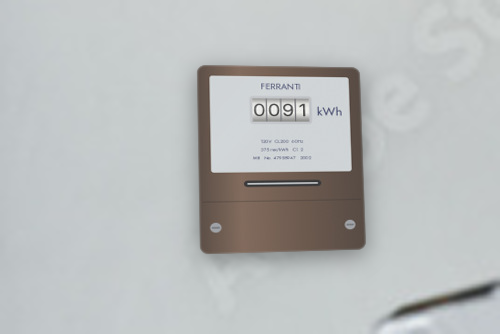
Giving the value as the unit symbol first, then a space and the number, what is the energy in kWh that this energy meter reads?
kWh 91
